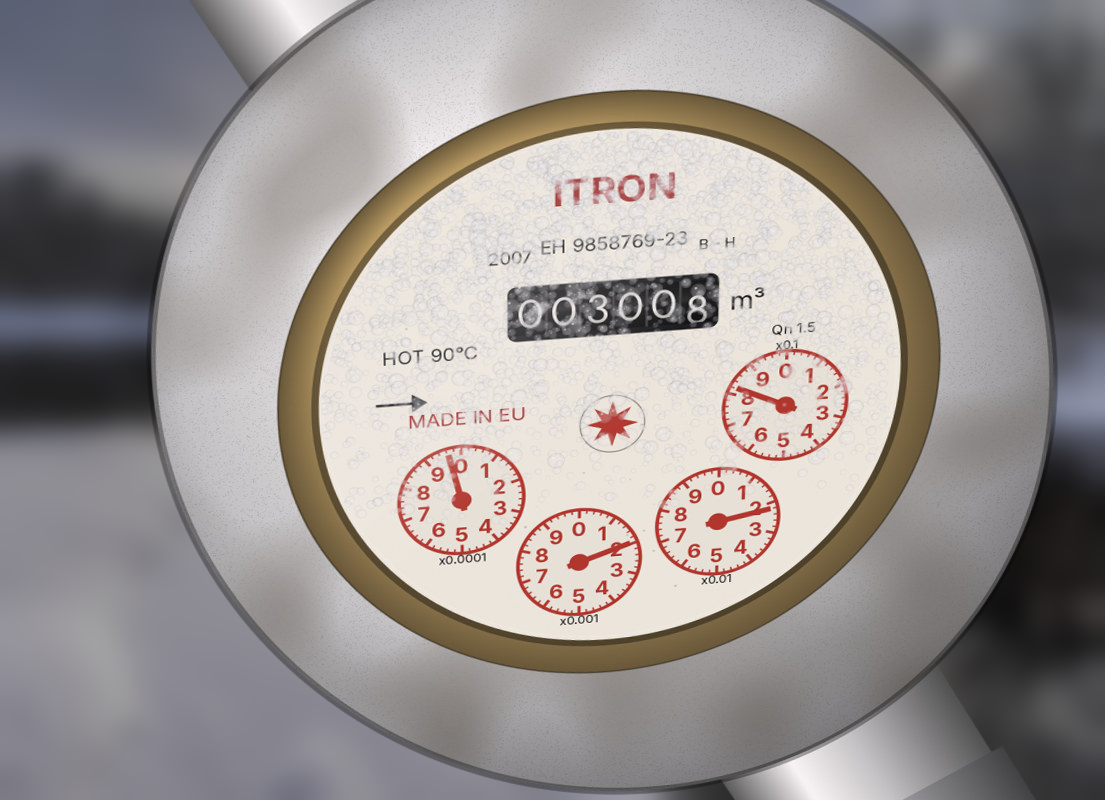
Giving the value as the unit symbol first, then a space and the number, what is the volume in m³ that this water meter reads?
m³ 3007.8219
